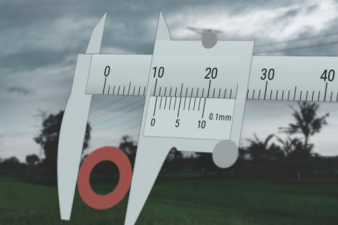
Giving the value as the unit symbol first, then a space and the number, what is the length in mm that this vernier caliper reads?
mm 10.6
